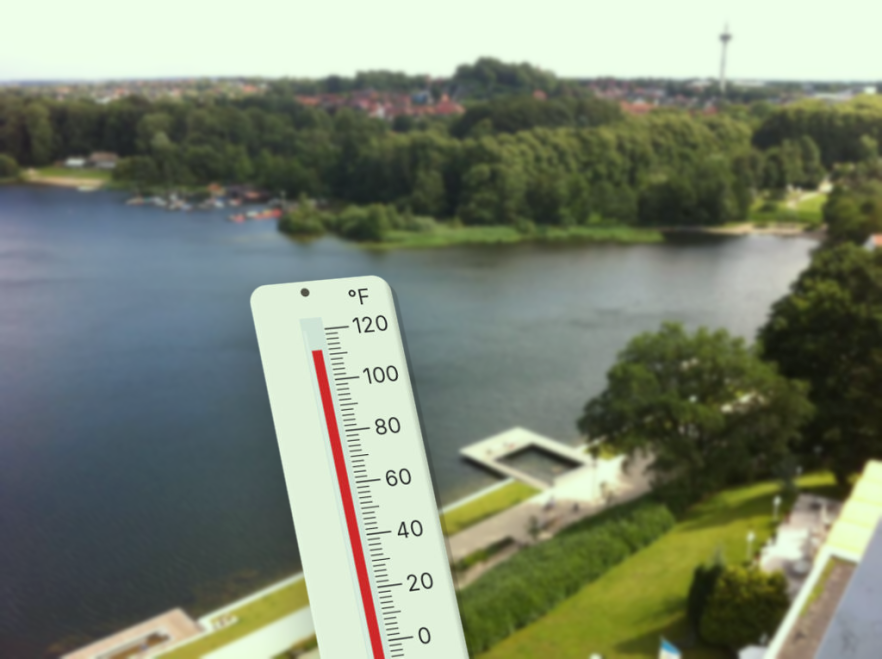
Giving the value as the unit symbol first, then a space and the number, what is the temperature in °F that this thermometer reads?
°F 112
